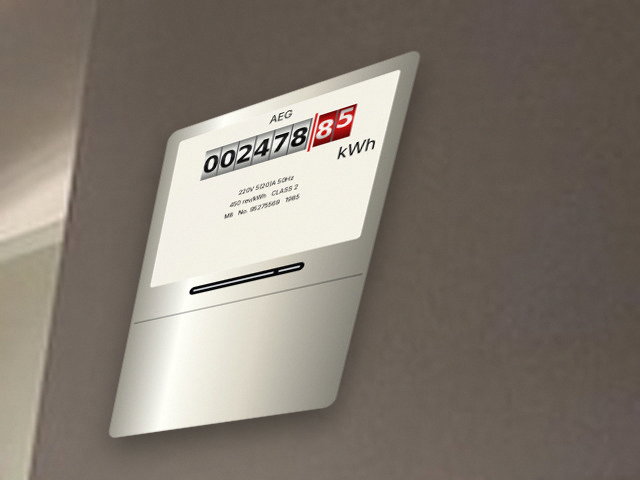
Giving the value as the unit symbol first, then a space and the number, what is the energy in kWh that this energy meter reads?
kWh 2478.85
